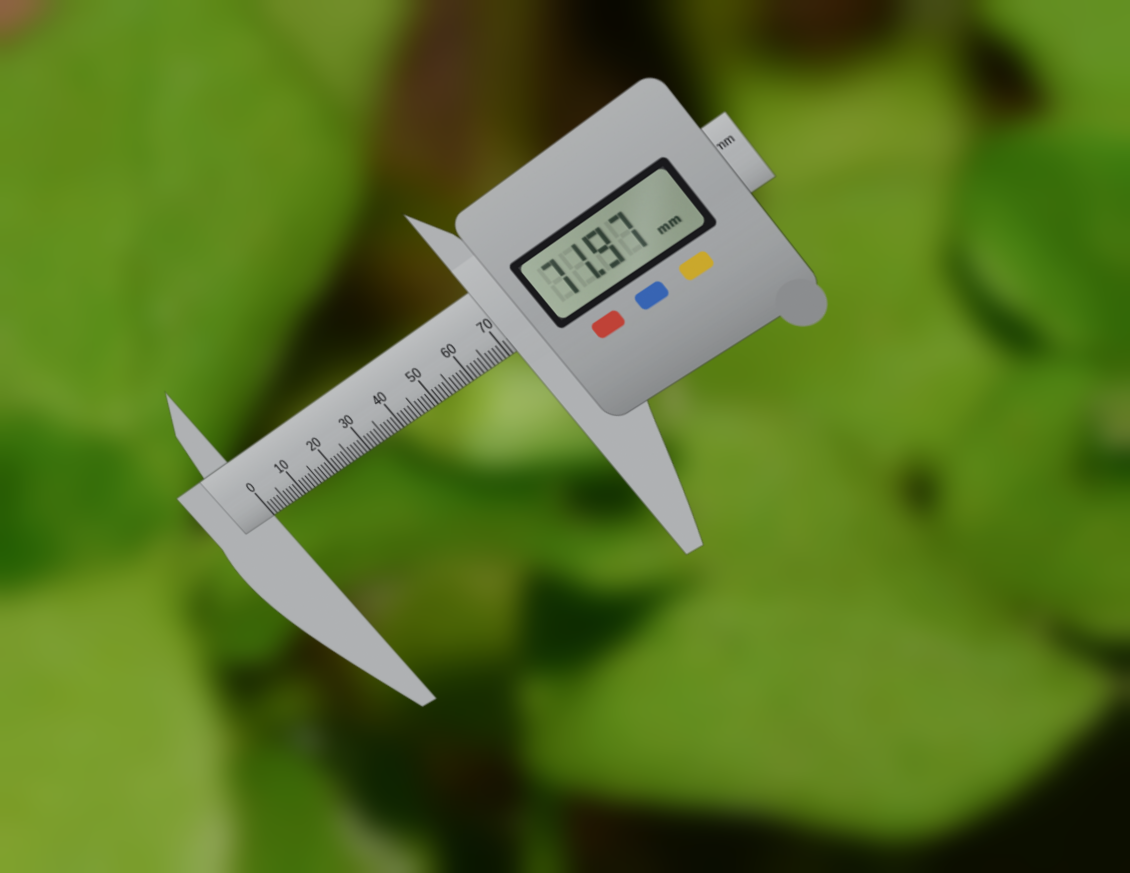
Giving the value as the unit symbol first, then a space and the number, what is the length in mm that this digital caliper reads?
mm 71.97
